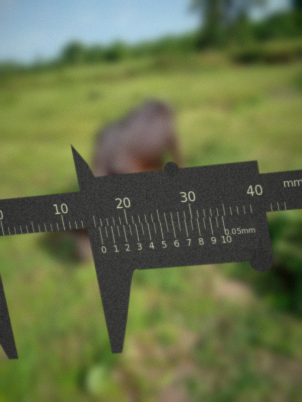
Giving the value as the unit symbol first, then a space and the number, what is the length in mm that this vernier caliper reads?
mm 15.6
